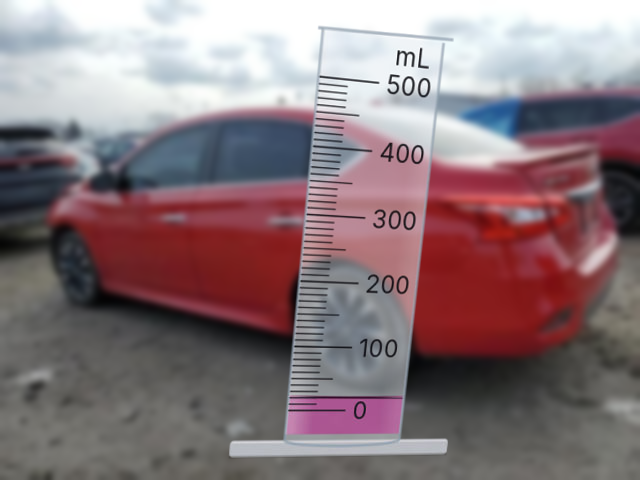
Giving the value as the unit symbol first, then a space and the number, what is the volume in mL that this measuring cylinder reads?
mL 20
